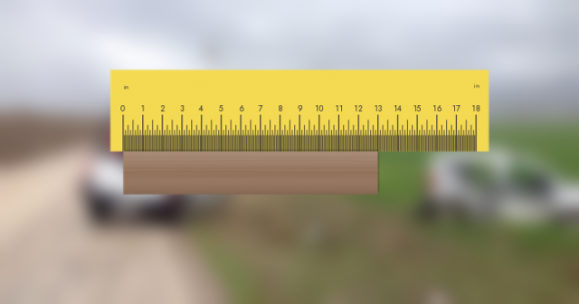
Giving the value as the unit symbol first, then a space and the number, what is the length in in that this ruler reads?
in 13
